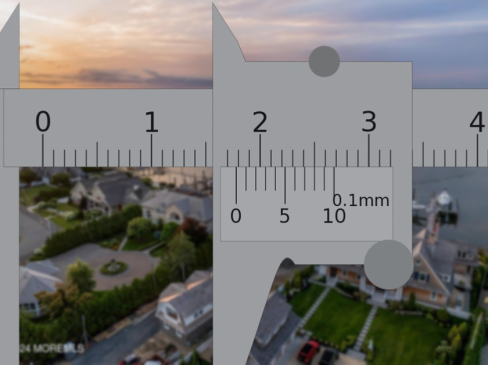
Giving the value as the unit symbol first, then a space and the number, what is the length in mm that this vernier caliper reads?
mm 17.8
